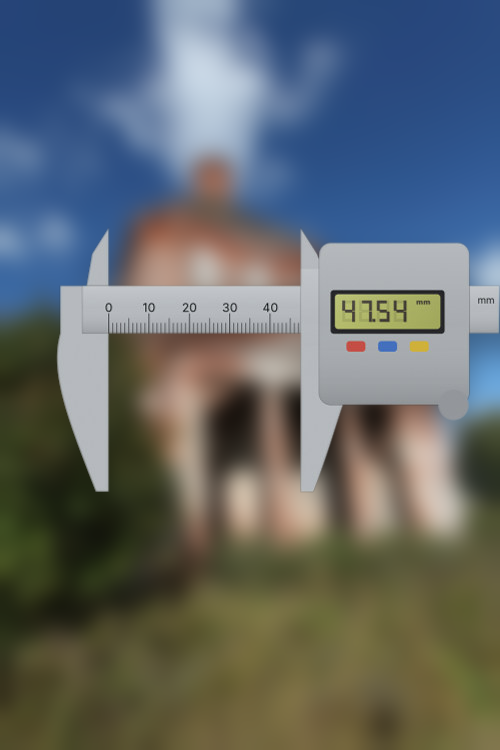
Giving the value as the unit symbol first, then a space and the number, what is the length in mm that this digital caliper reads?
mm 47.54
